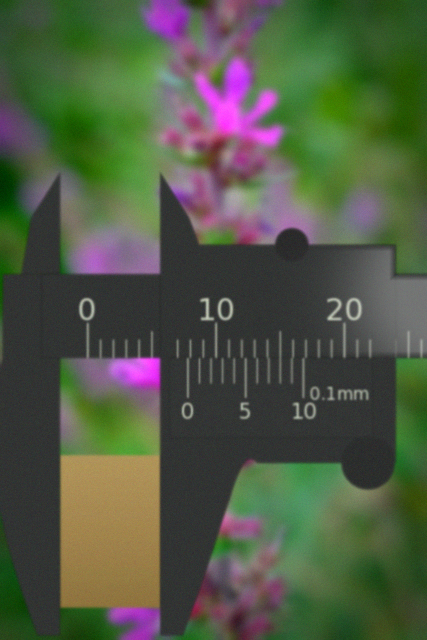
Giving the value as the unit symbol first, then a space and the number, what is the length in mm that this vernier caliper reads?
mm 7.8
